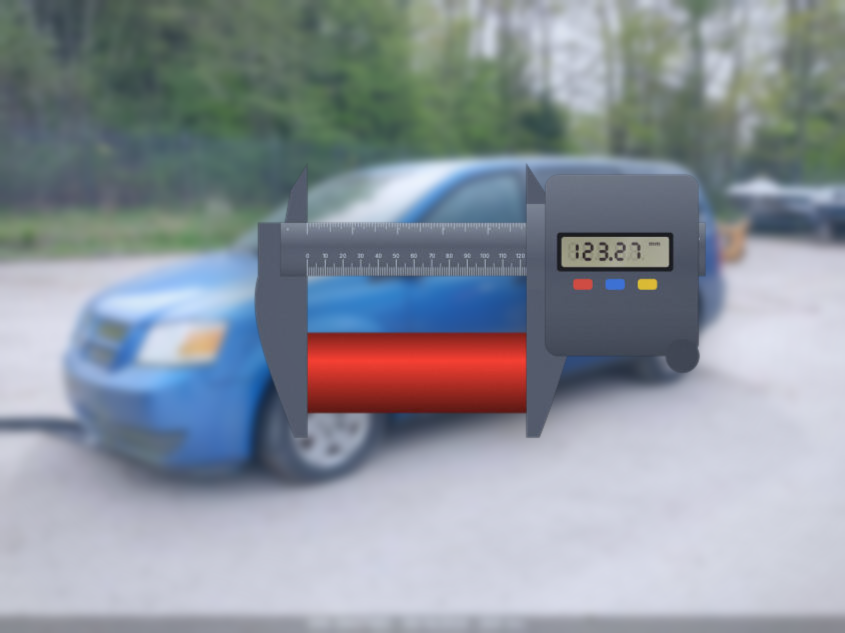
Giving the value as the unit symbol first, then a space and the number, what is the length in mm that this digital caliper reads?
mm 123.27
